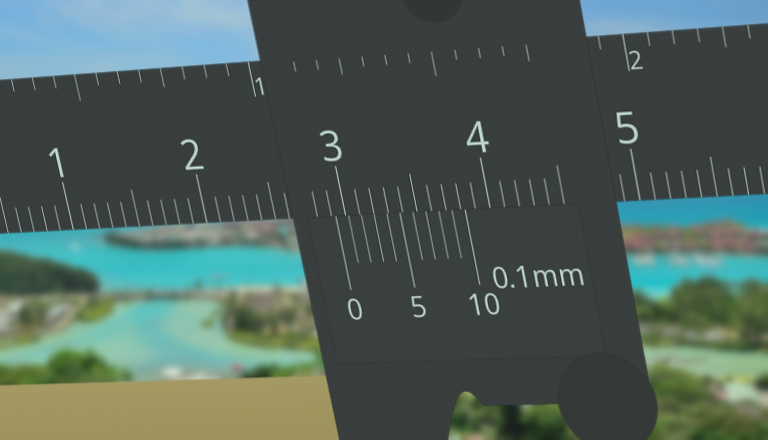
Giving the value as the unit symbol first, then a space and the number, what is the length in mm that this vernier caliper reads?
mm 29.3
